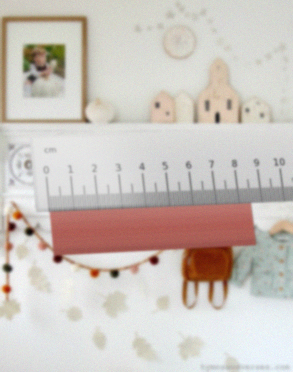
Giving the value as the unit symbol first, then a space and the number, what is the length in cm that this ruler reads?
cm 8.5
